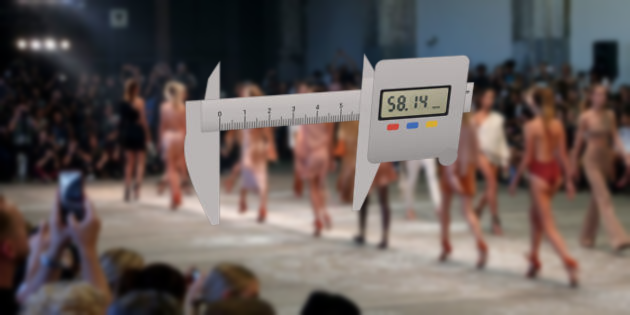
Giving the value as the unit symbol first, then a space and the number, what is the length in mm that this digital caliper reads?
mm 58.14
